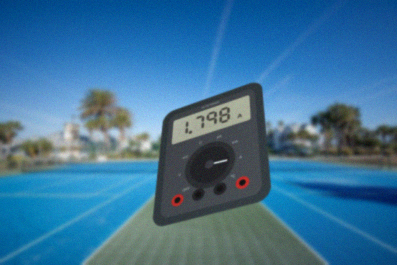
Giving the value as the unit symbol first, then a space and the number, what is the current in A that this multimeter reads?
A 1.798
